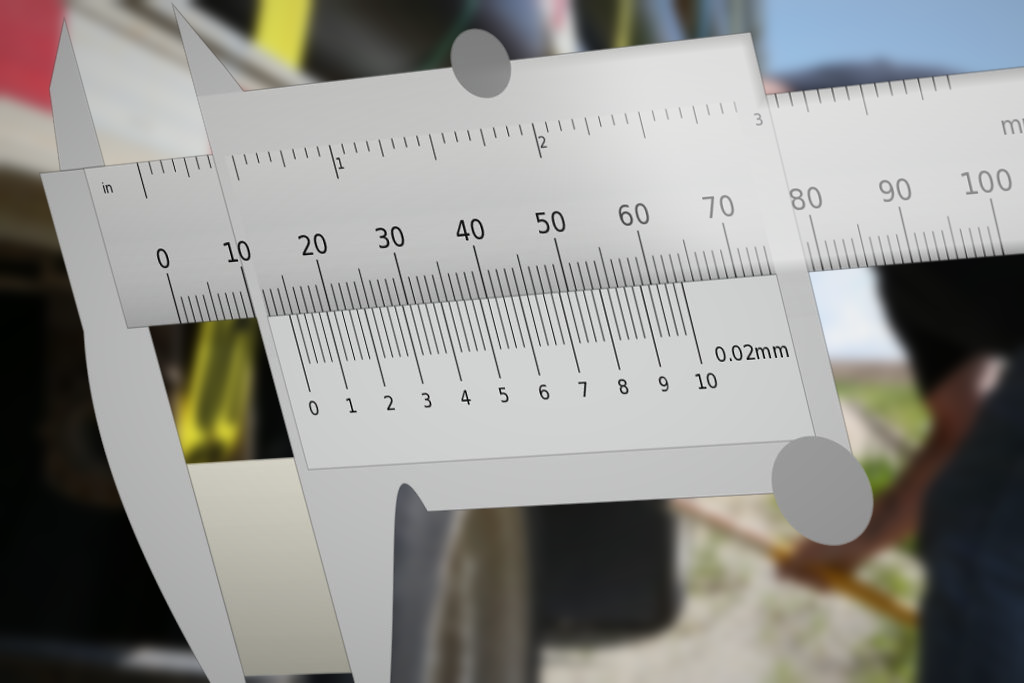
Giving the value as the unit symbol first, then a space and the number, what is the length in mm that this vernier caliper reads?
mm 14.6
